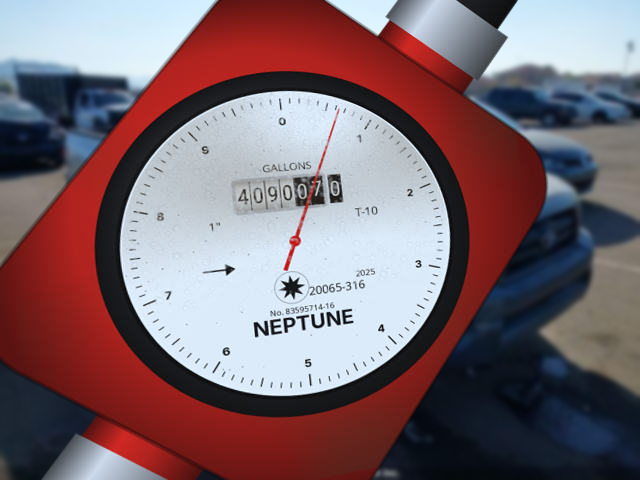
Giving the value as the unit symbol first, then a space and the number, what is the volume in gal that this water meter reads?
gal 4090070.6
